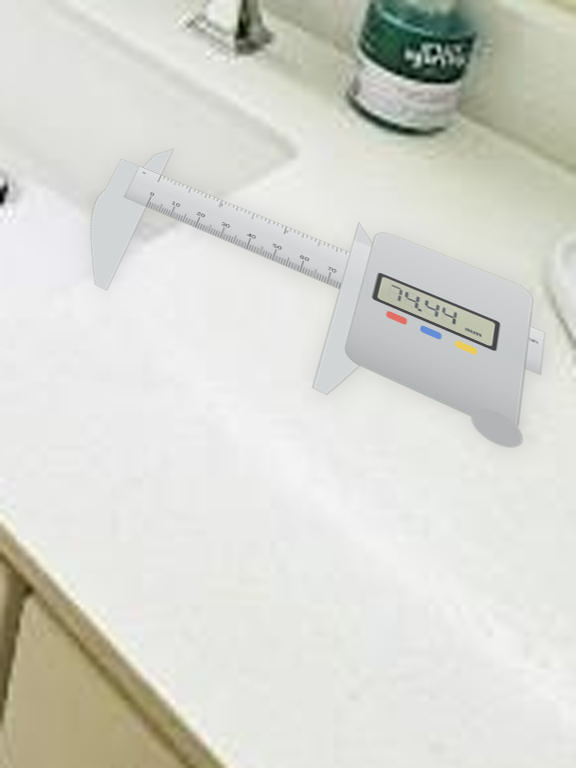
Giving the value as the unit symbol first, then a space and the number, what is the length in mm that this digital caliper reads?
mm 74.44
